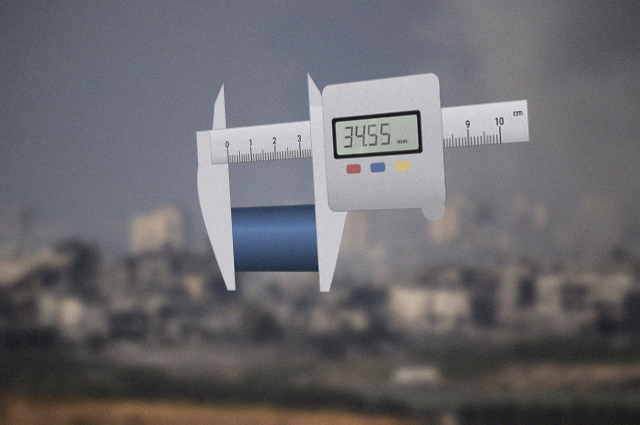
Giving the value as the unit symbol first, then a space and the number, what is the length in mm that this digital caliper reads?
mm 34.55
